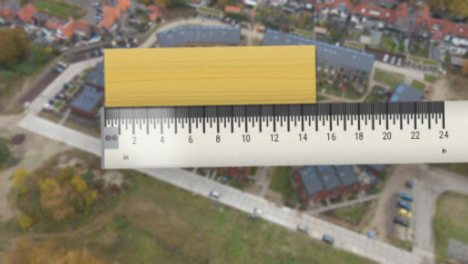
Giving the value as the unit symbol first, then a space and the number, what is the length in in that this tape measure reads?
in 15
